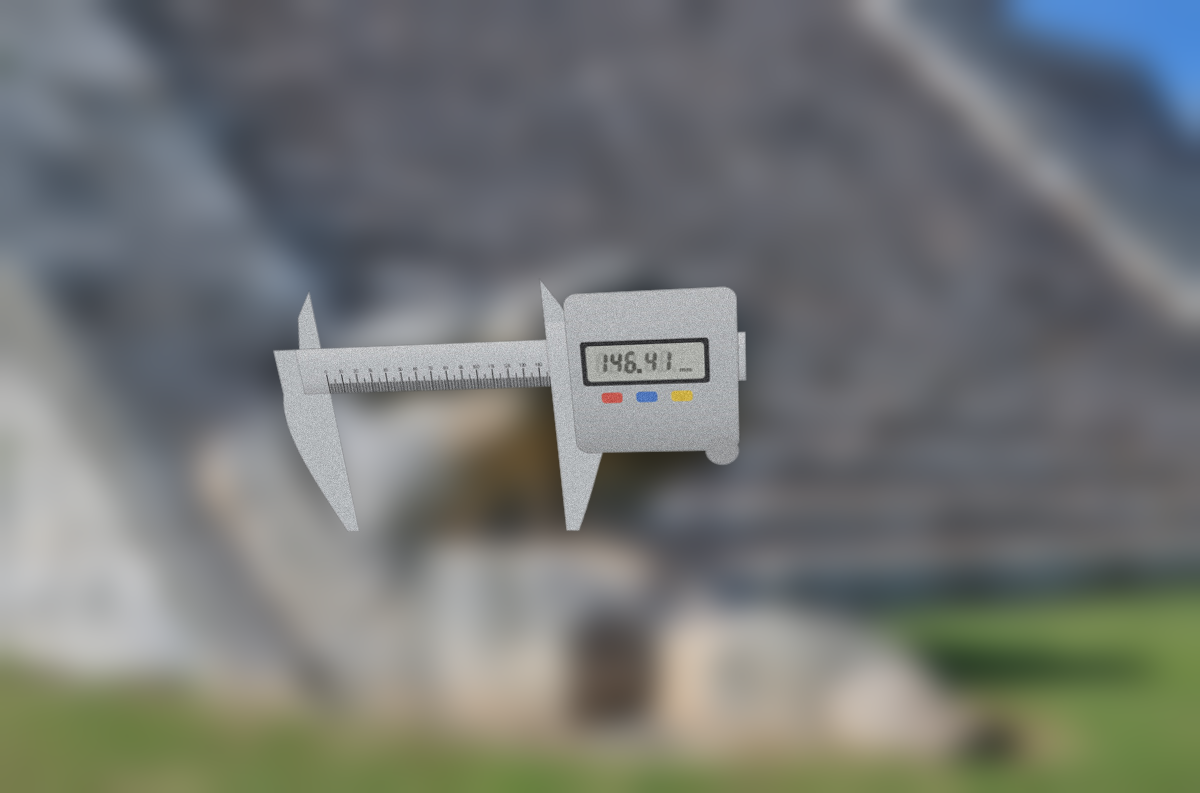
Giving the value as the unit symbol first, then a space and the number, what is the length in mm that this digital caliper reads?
mm 146.41
